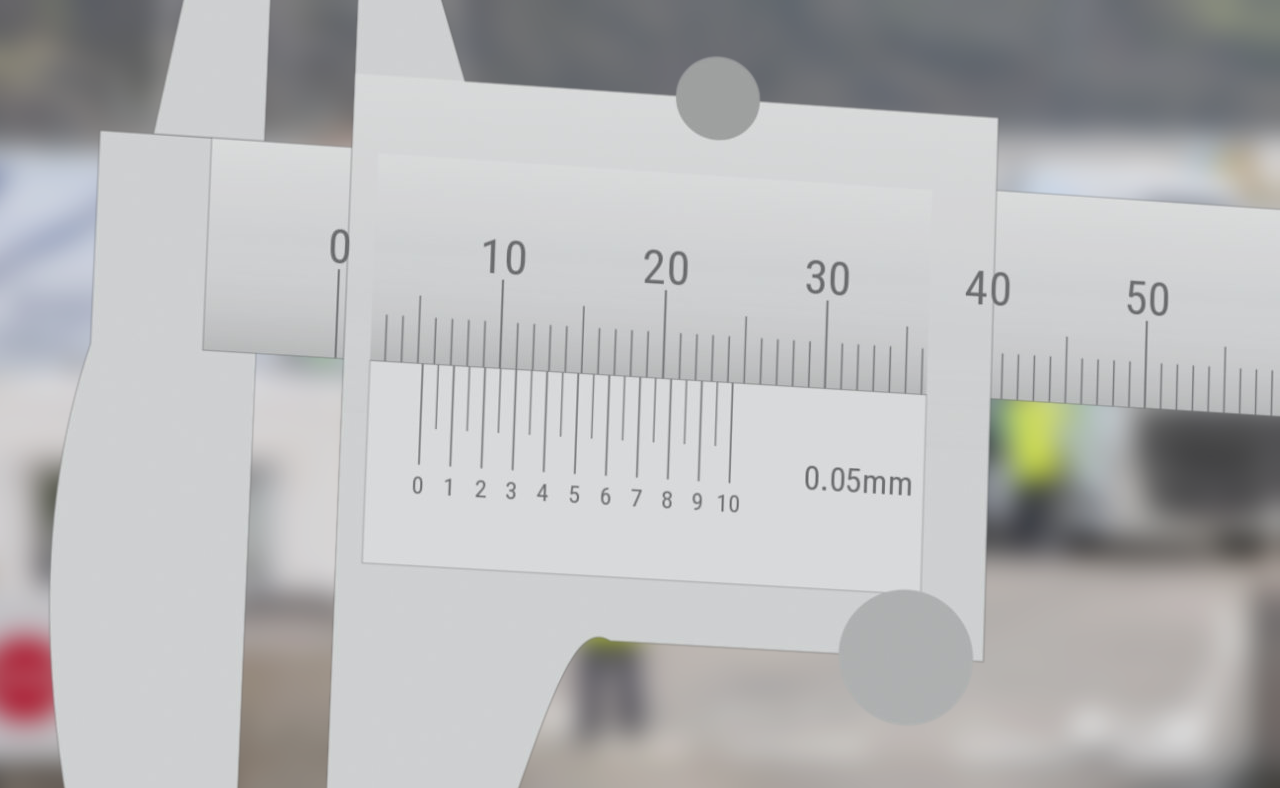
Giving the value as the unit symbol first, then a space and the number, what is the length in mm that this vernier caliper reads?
mm 5.3
